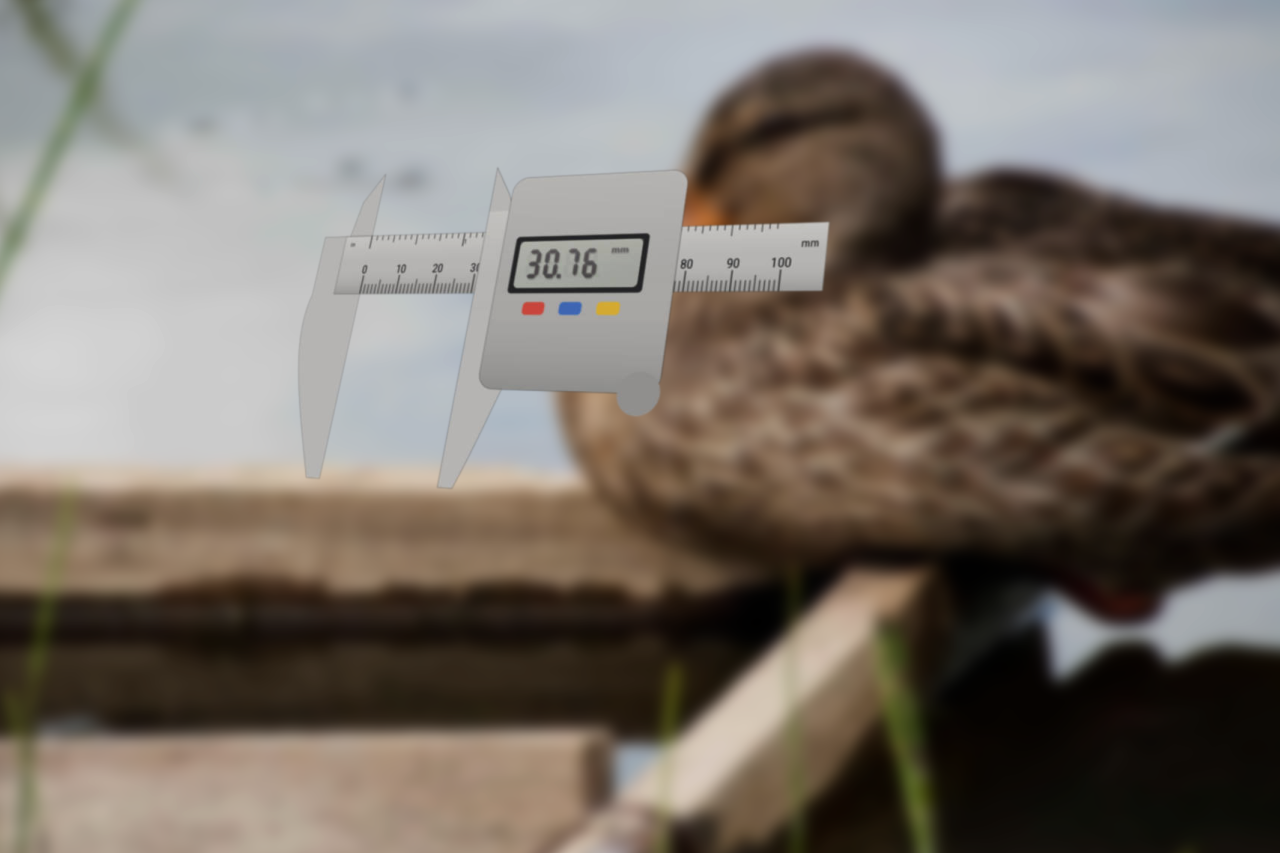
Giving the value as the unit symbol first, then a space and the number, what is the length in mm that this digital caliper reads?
mm 30.76
